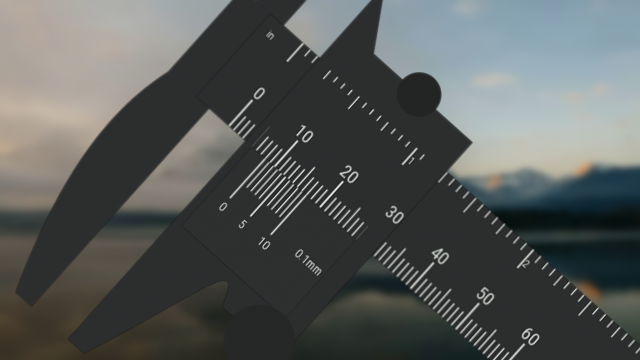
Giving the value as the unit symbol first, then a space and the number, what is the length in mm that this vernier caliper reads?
mm 8.0
